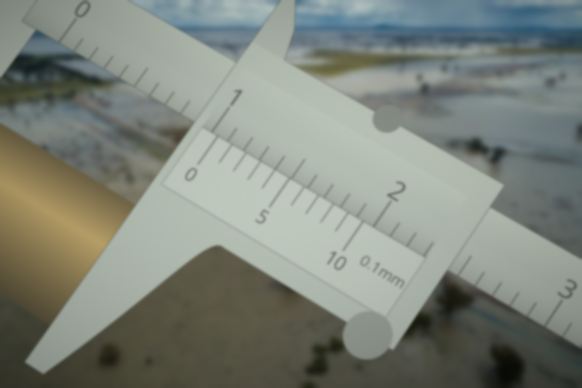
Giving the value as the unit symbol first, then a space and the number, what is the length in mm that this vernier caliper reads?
mm 10.4
